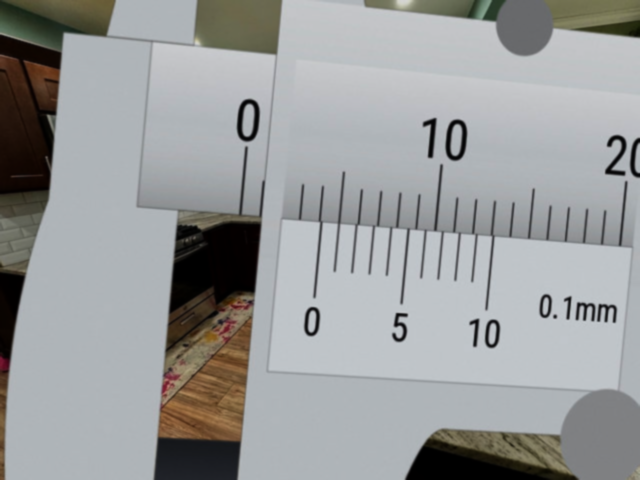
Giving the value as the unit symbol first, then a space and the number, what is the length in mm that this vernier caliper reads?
mm 4.1
